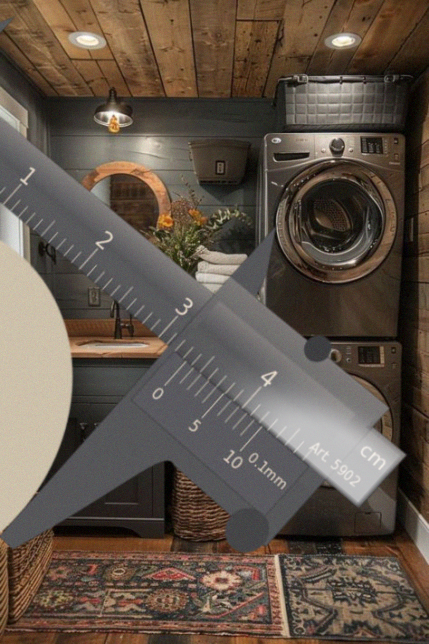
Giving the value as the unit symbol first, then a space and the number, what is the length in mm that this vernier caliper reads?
mm 33.4
